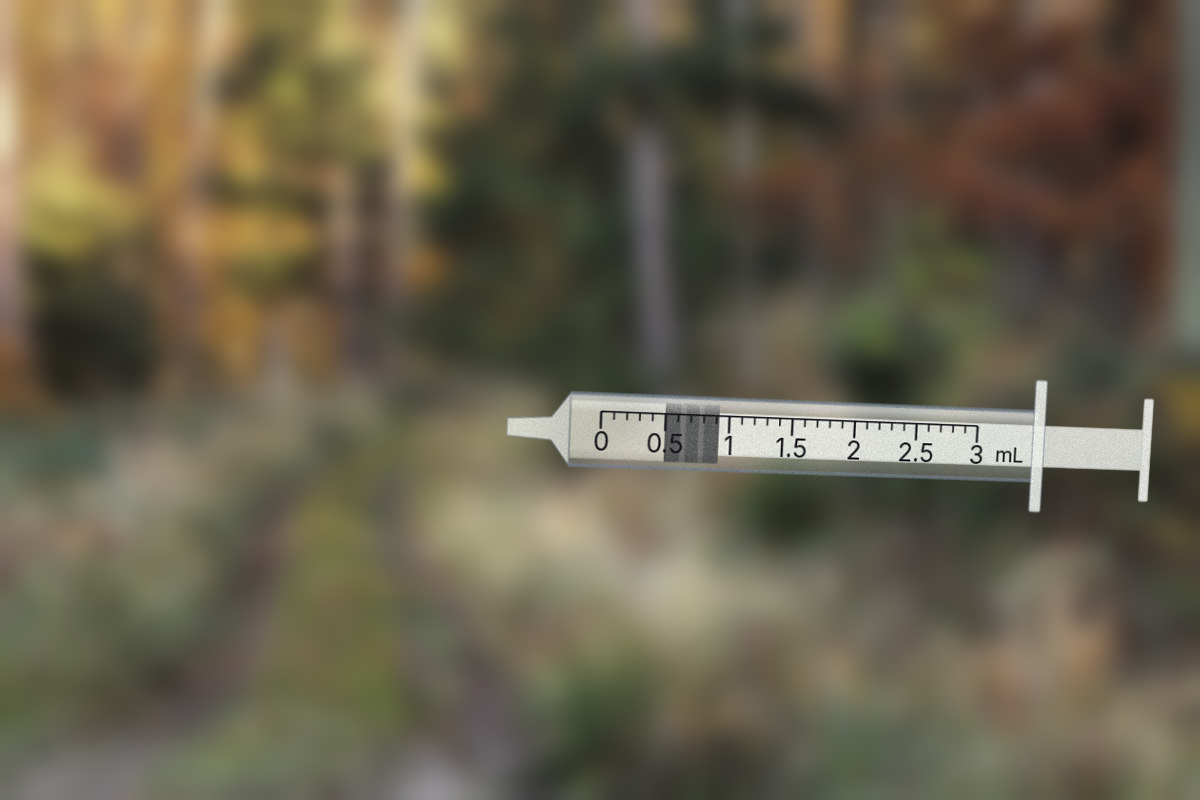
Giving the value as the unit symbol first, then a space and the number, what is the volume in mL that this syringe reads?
mL 0.5
